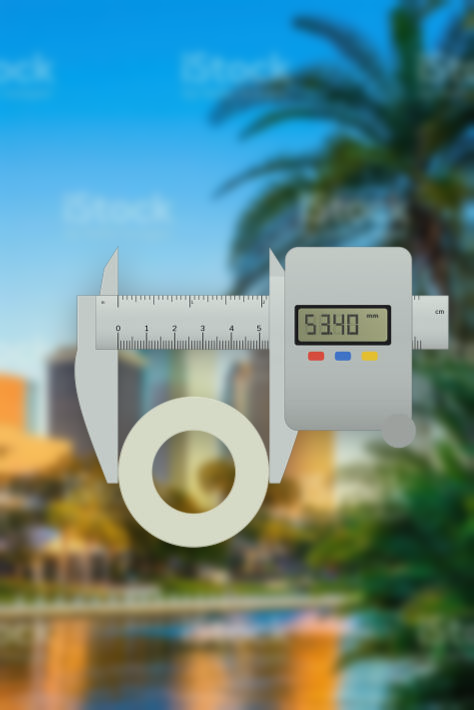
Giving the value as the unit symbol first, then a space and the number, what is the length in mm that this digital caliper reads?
mm 53.40
